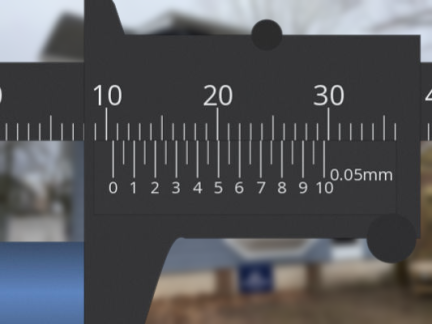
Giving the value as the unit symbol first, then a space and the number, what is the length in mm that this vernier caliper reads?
mm 10.6
